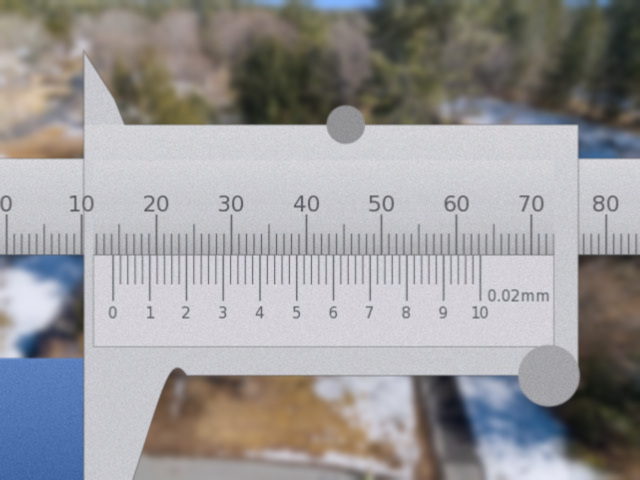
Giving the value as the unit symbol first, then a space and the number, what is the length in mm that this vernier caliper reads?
mm 14.2
